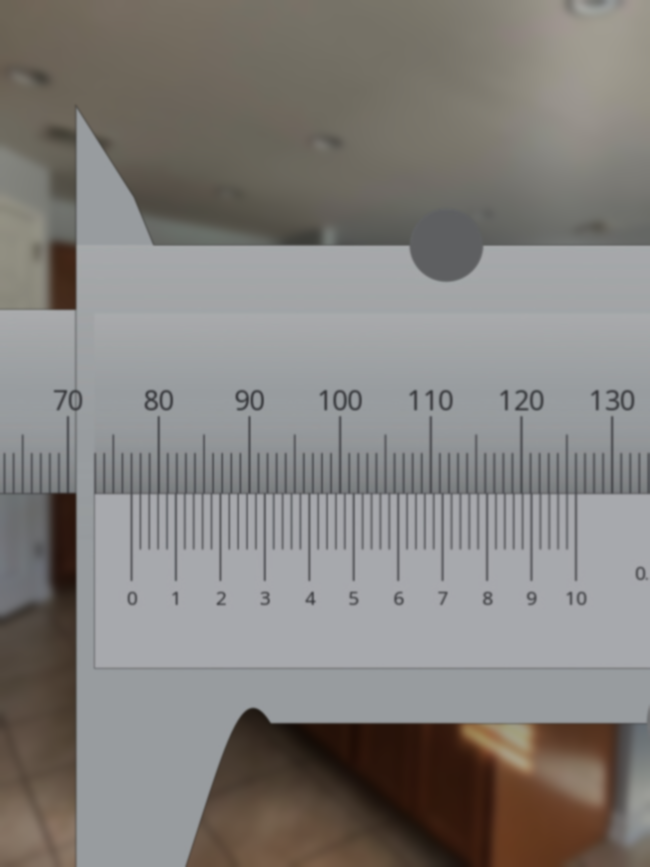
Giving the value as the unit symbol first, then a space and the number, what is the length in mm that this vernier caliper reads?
mm 77.0
